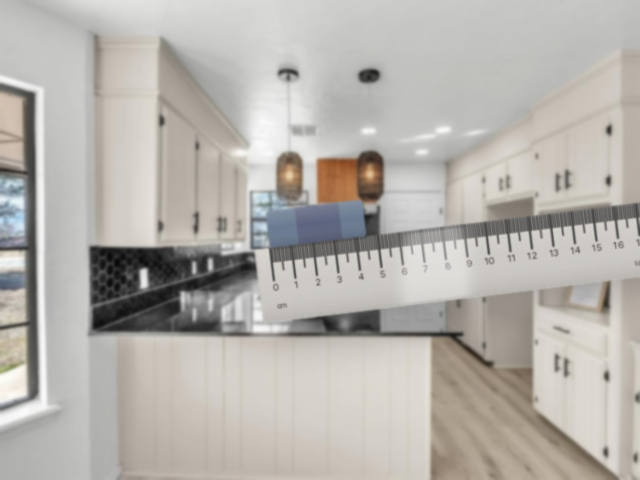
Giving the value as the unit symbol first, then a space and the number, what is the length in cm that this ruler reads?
cm 4.5
